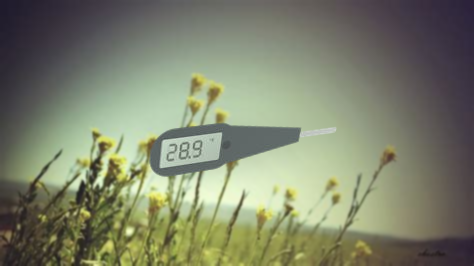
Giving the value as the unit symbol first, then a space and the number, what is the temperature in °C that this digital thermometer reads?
°C 28.9
